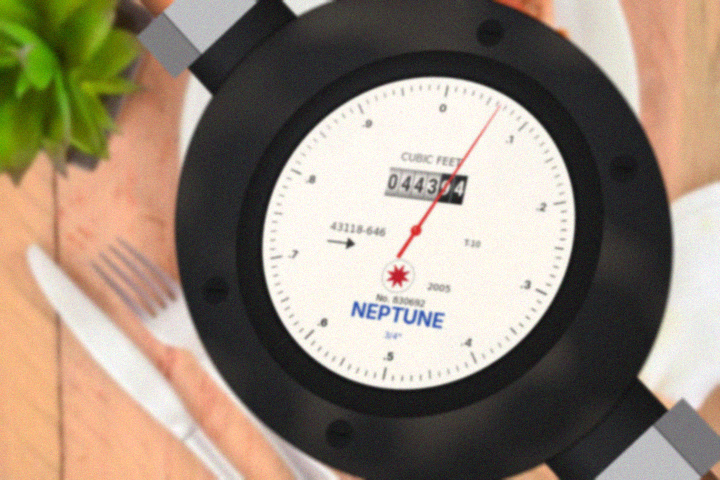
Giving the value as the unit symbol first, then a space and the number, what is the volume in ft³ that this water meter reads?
ft³ 44394.06
